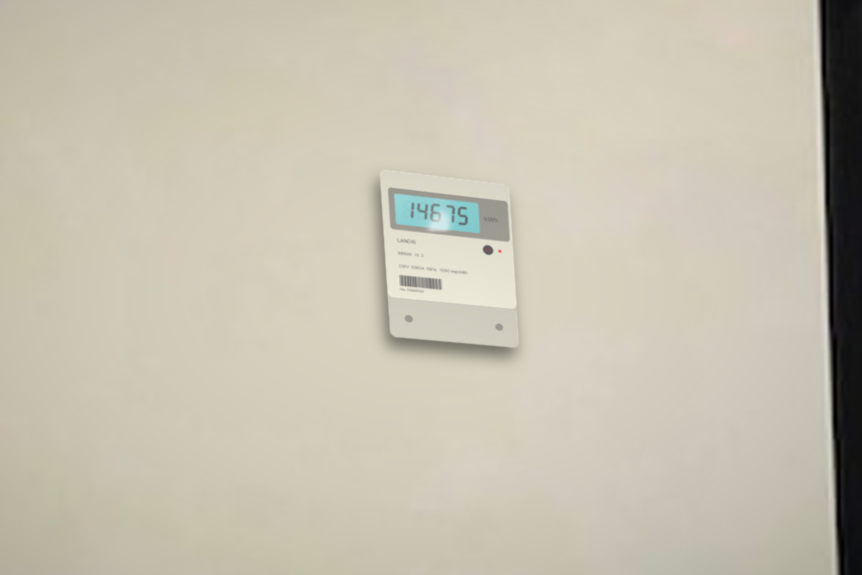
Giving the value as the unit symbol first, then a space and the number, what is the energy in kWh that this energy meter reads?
kWh 14675
